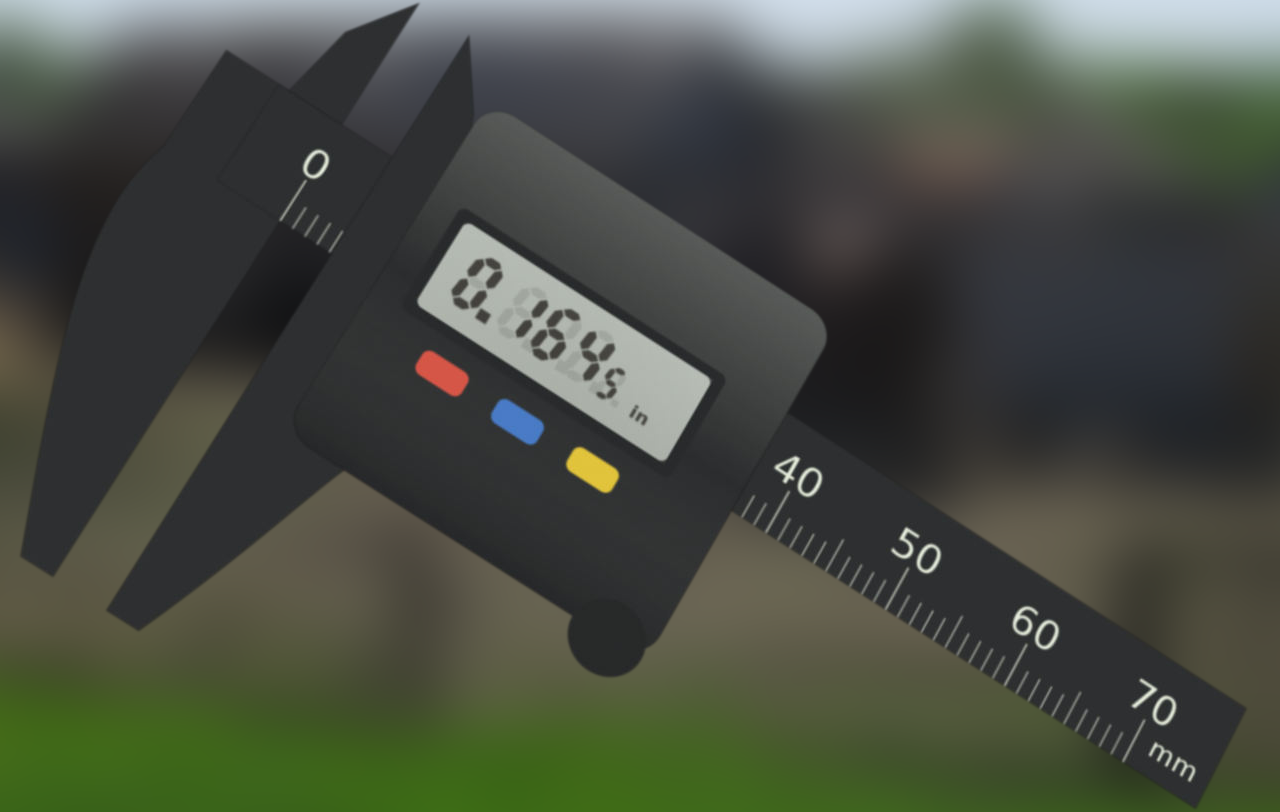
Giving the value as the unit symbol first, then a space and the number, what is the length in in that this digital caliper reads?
in 0.1645
